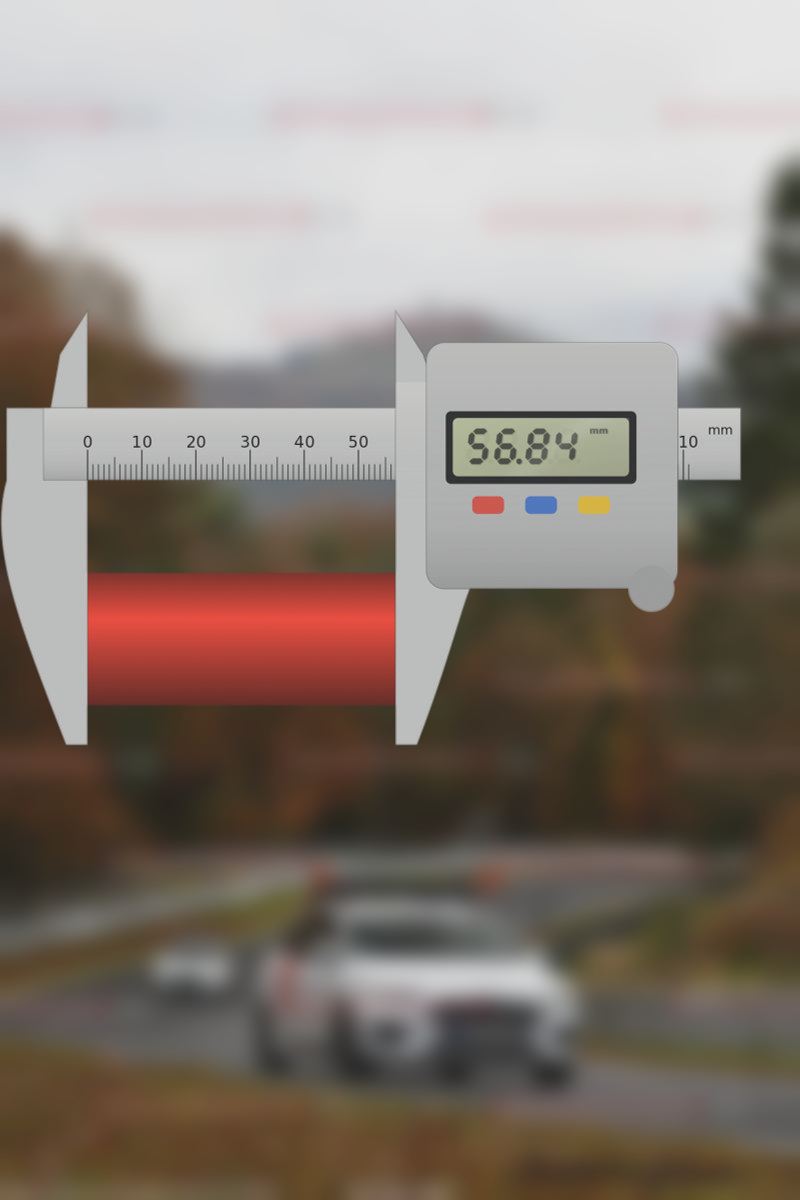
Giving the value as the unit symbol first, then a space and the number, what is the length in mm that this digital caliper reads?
mm 56.84
